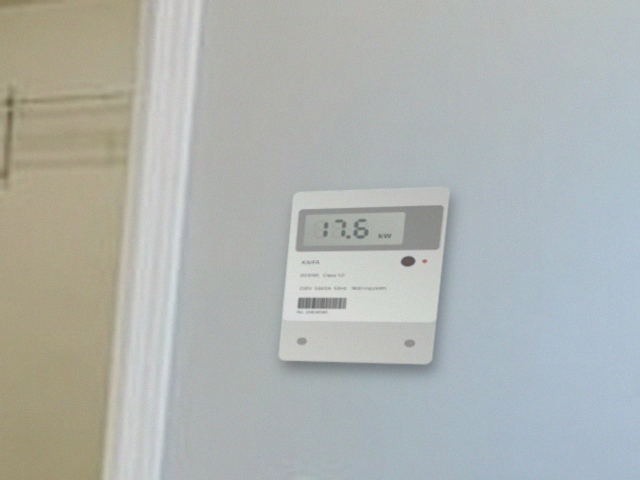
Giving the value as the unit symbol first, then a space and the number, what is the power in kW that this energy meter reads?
kW 17.6
